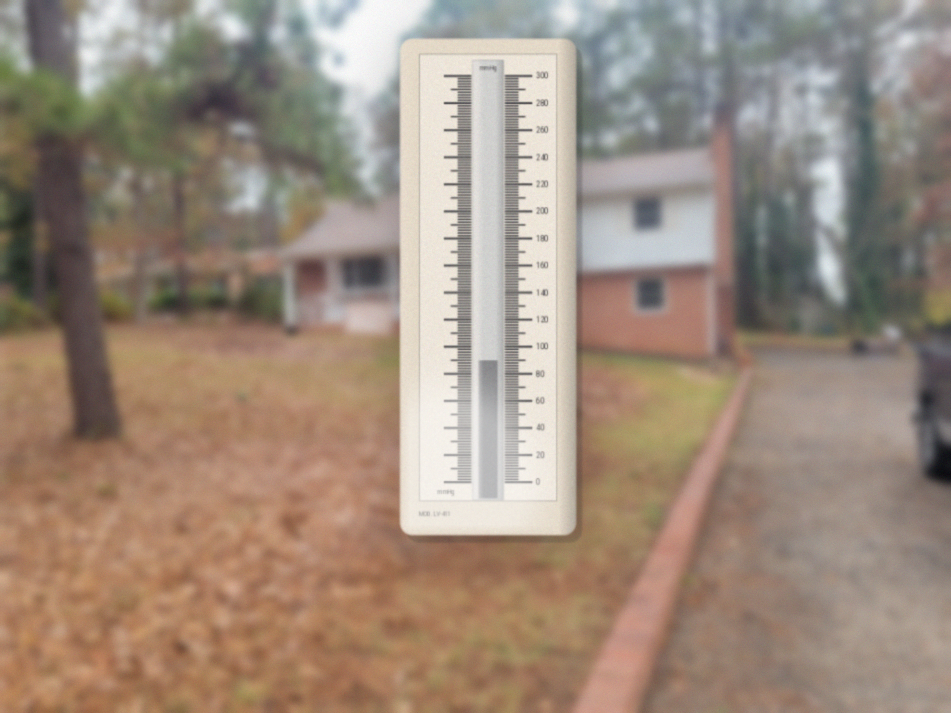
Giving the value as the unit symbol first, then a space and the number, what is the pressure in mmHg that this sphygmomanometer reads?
mmHg 90
